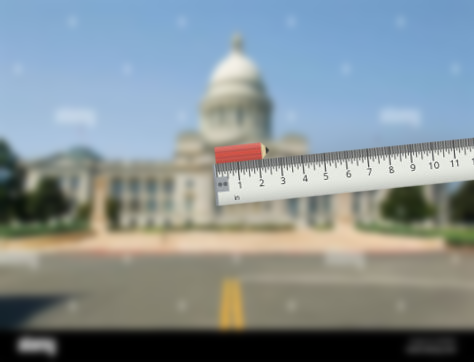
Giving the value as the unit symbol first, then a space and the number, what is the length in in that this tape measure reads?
in 2.5
